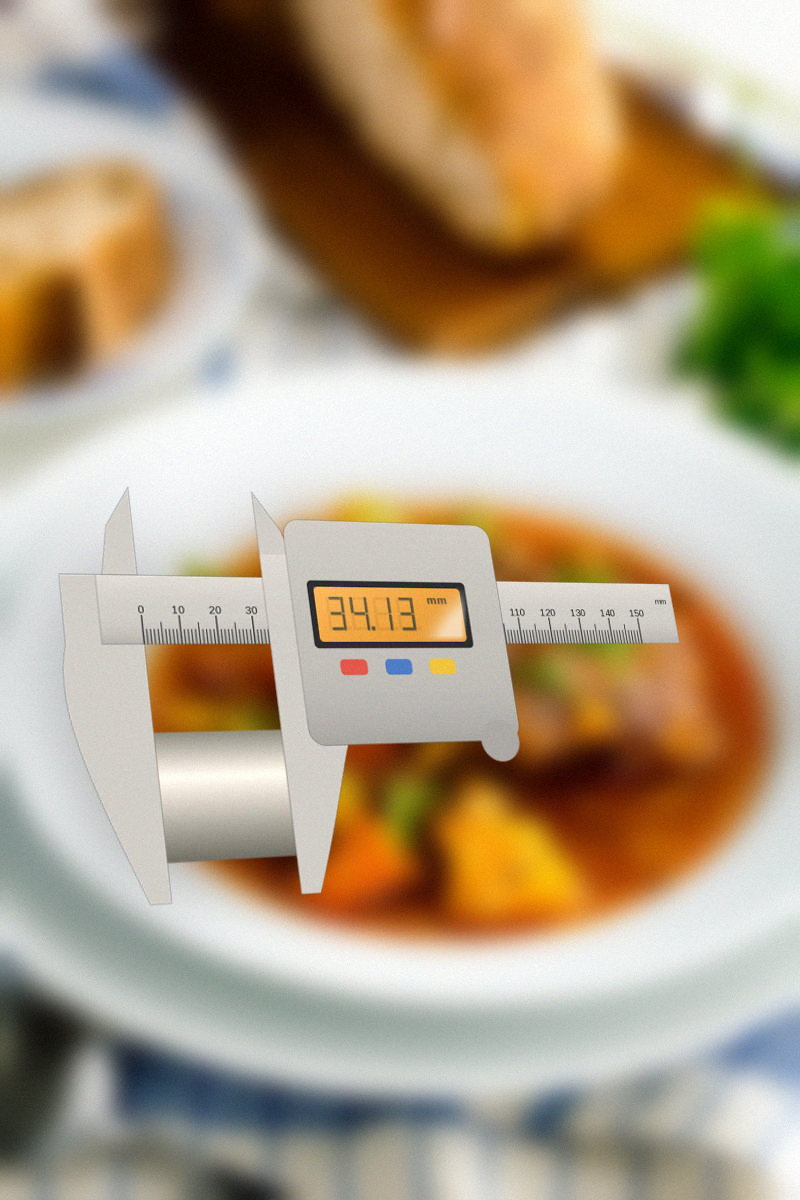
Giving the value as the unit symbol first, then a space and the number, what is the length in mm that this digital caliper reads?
mm 34.13
